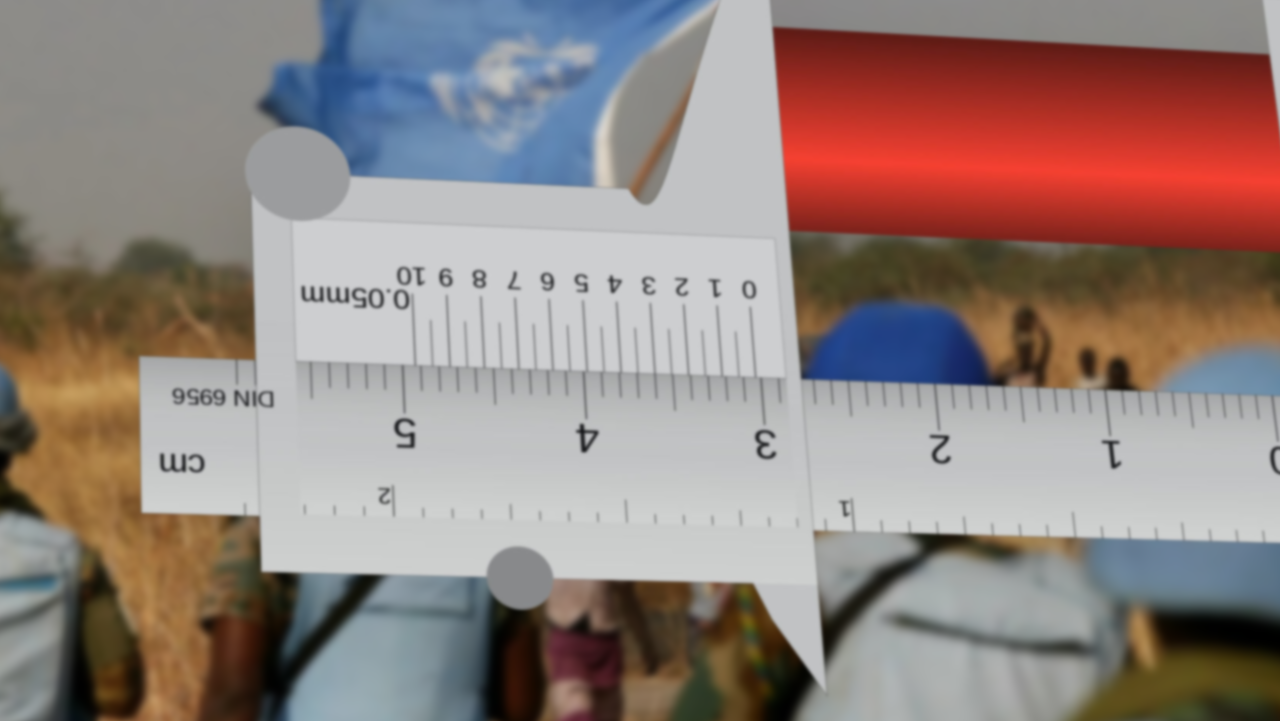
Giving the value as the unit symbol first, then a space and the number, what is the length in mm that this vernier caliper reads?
mm 30.3
